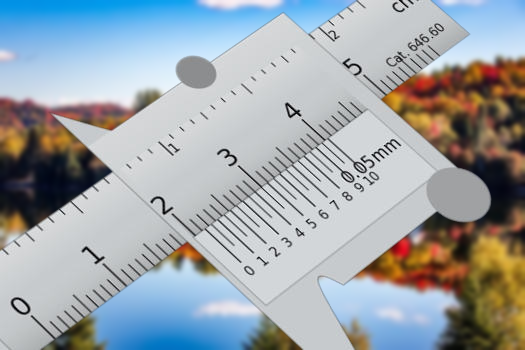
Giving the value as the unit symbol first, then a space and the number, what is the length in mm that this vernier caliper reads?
mm 21.4
